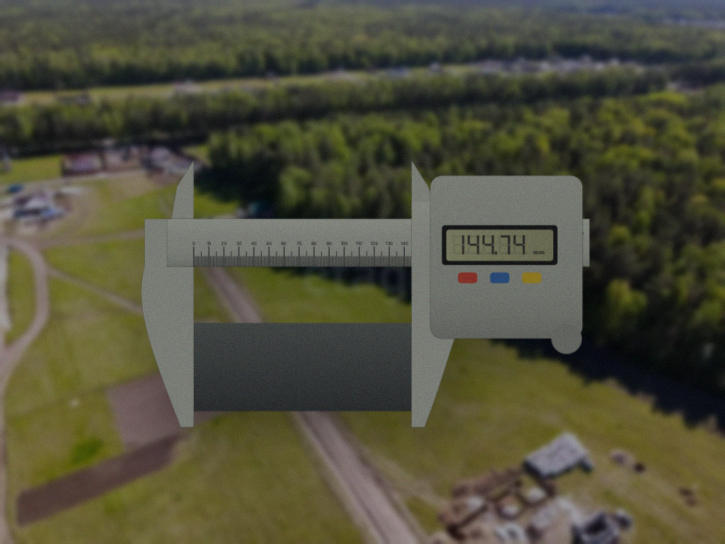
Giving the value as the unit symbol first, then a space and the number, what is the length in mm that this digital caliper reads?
mm 144.74
